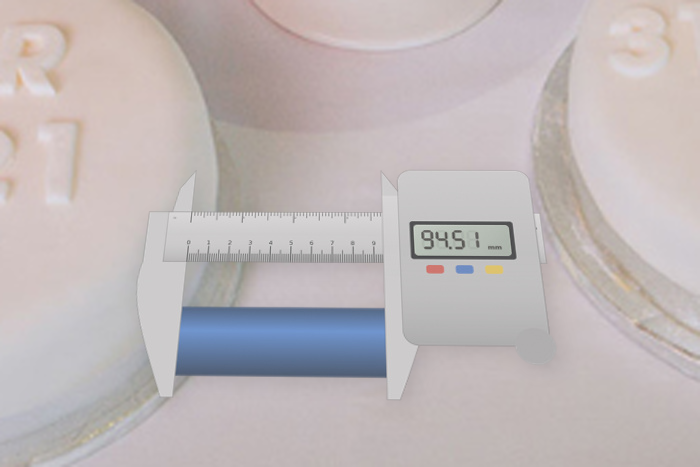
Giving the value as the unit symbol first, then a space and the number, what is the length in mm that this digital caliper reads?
mm 94.51
